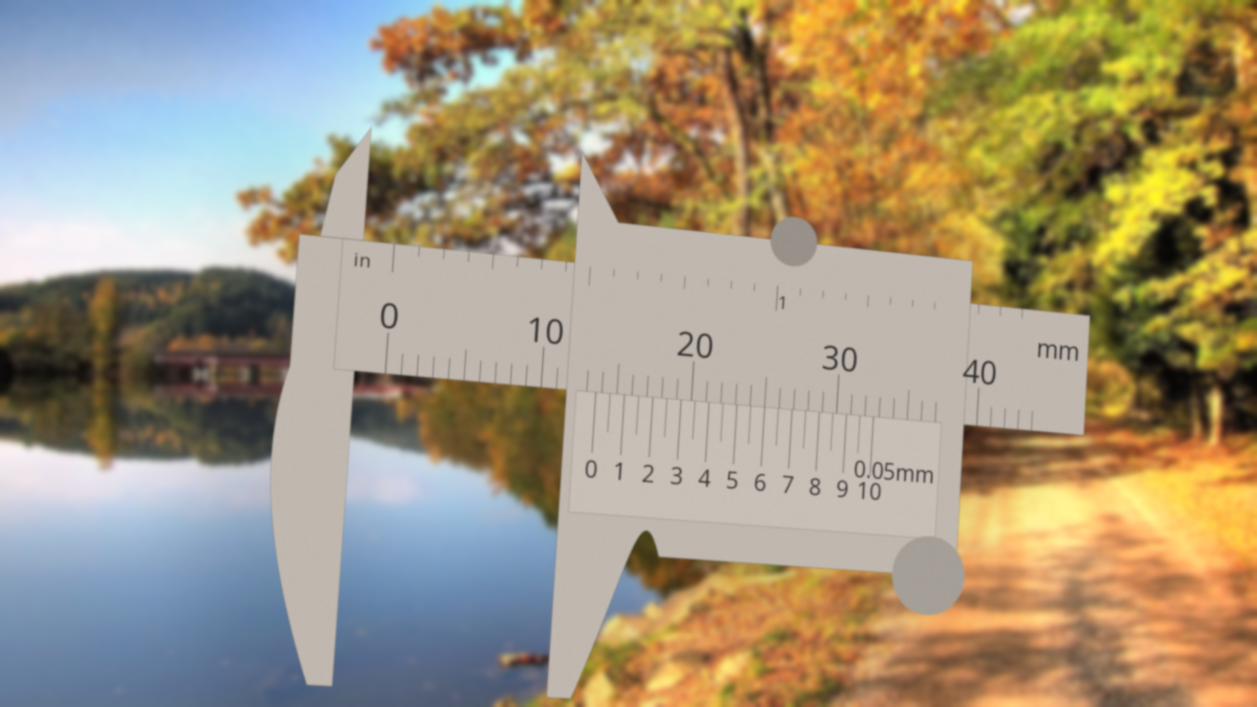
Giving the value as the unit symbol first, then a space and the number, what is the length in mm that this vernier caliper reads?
mm 13.6
